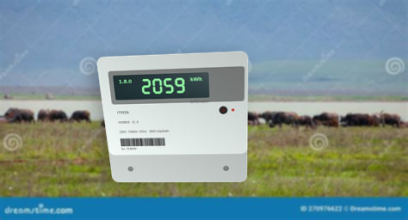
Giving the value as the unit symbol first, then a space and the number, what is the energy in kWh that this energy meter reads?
kWh 2059
